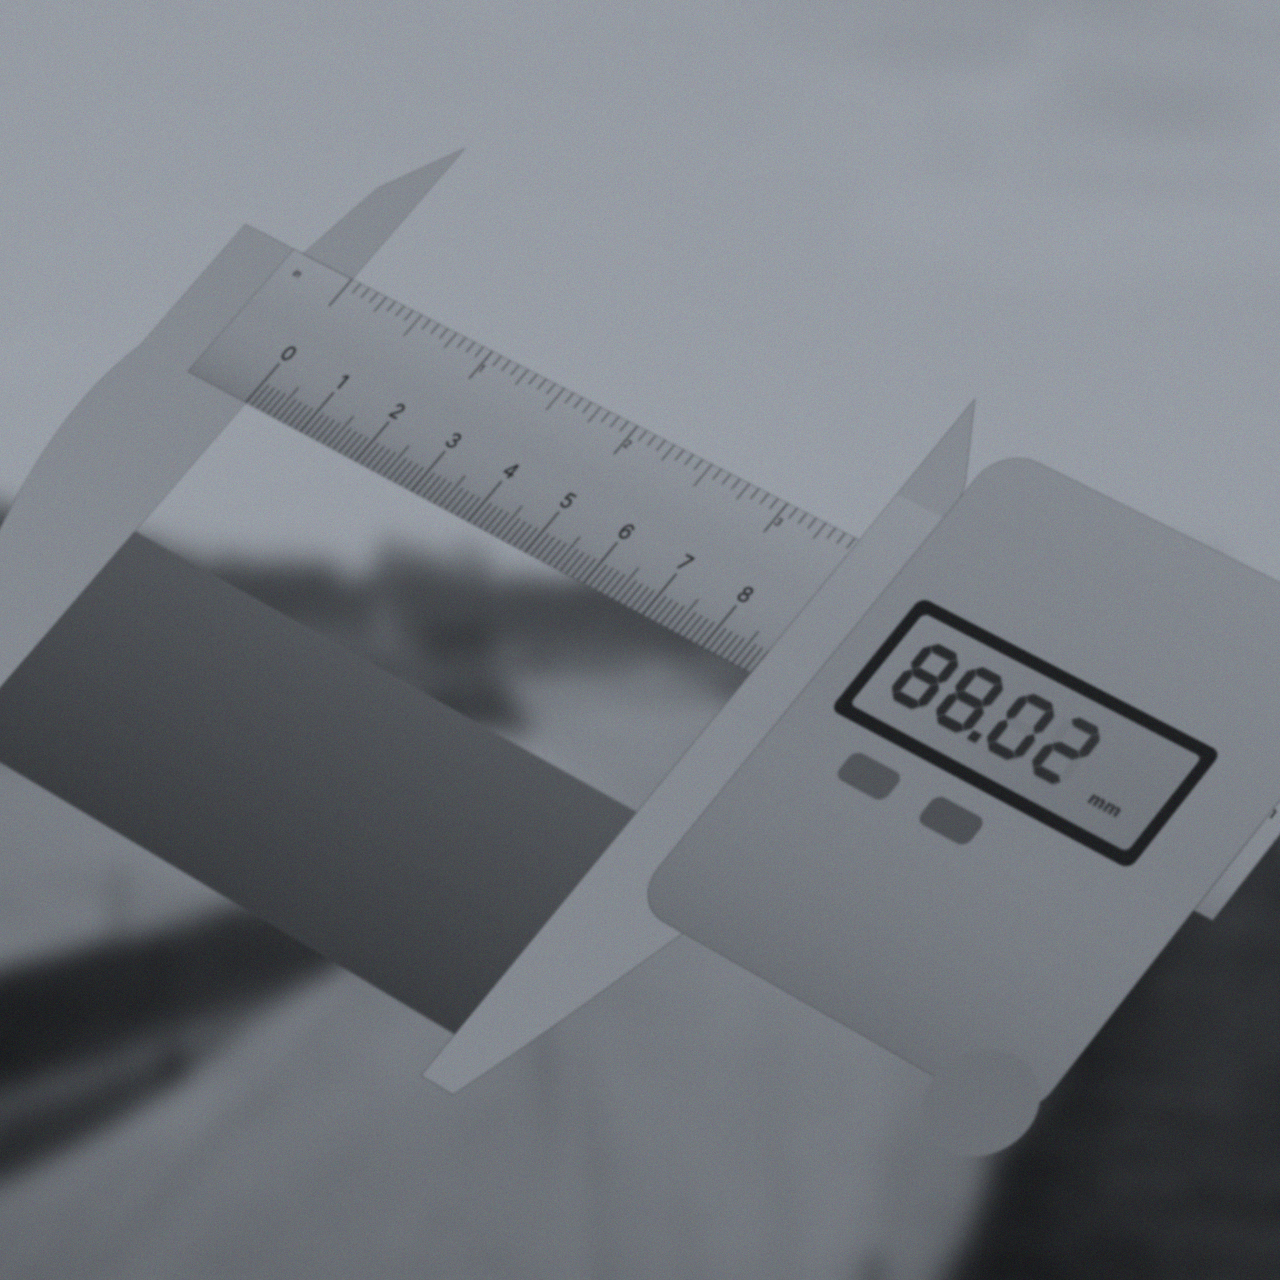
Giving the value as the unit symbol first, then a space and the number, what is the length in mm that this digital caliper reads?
mm 88.02
